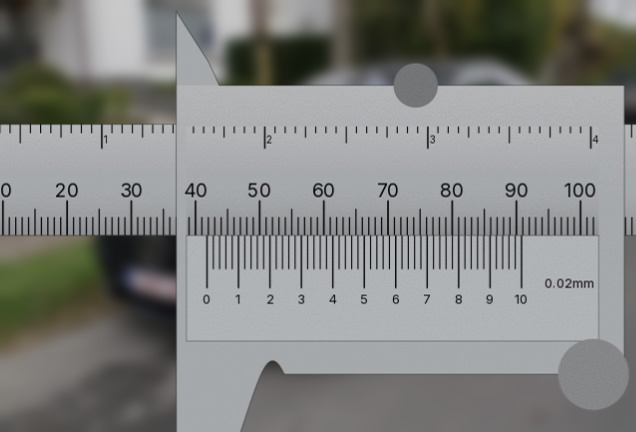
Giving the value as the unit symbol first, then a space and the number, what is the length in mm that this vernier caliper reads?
mm 41.8
